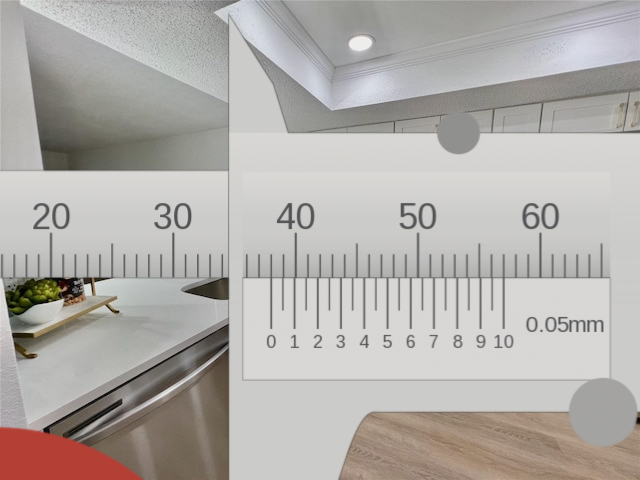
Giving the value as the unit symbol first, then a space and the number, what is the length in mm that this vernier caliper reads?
mm 38.0
